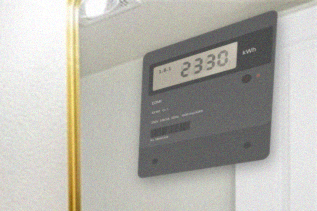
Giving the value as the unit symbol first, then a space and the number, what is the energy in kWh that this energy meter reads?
kWh 2330
